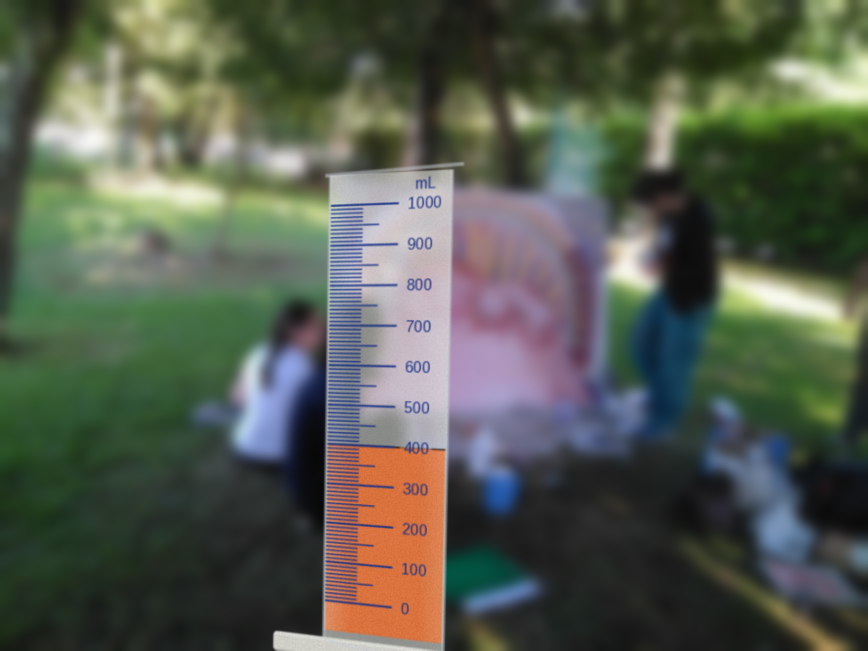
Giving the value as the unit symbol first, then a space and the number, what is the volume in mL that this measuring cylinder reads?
mL 400
